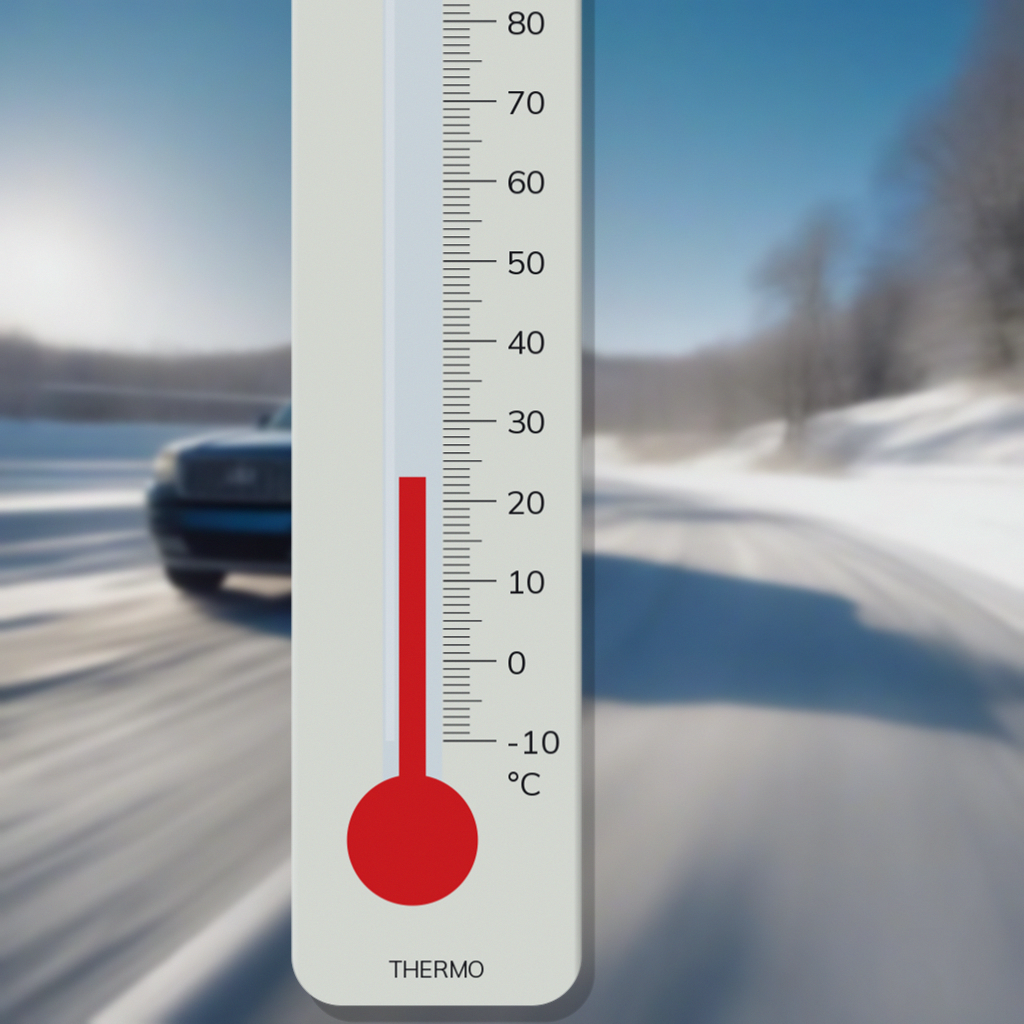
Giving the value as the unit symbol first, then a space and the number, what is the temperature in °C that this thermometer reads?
°C 23
